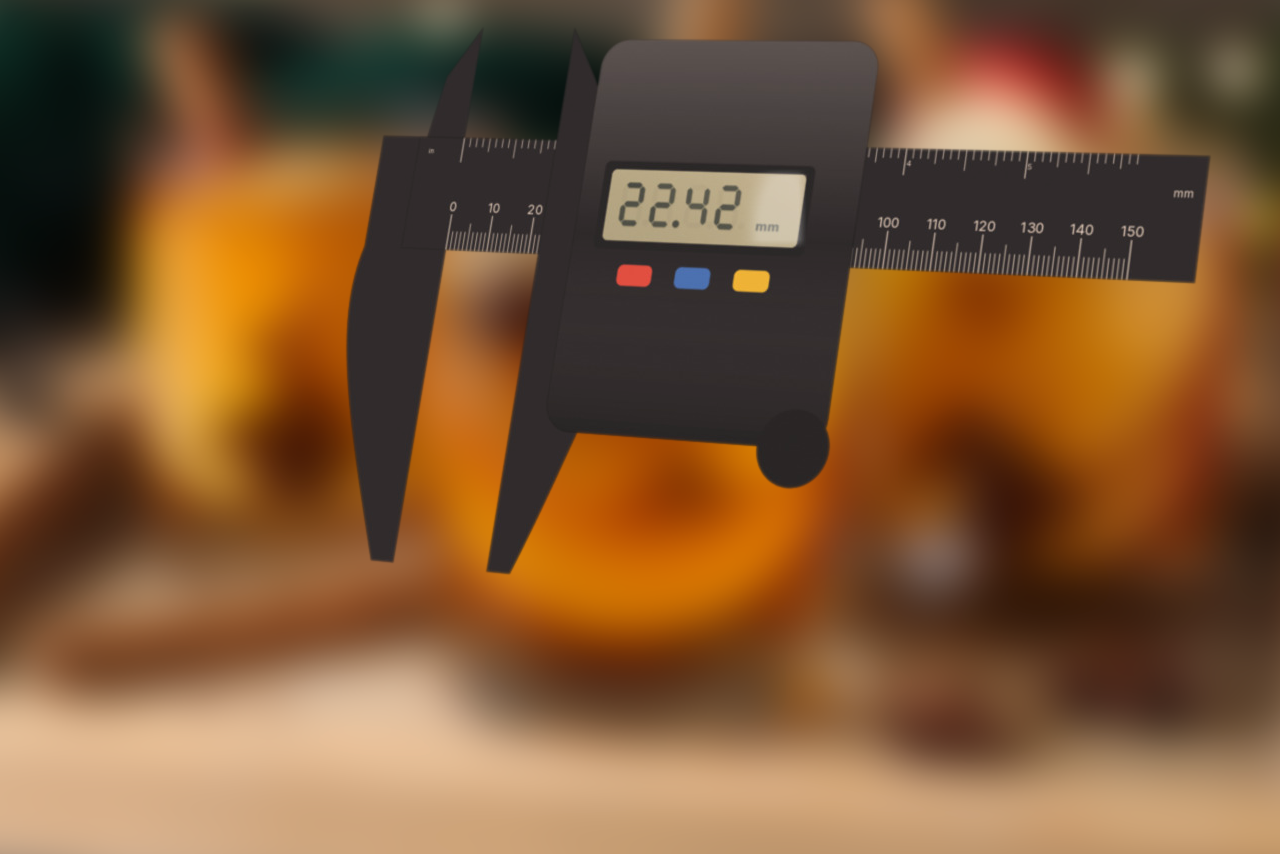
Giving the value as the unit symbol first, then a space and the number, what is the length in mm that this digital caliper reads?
mm 22.42
